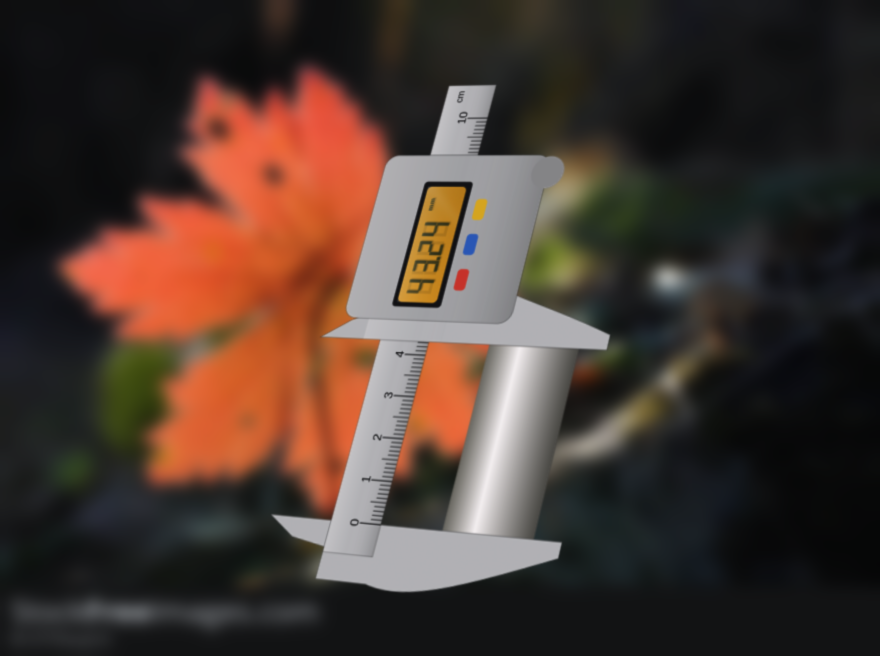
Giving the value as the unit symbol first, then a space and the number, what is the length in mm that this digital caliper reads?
mm 43.24
